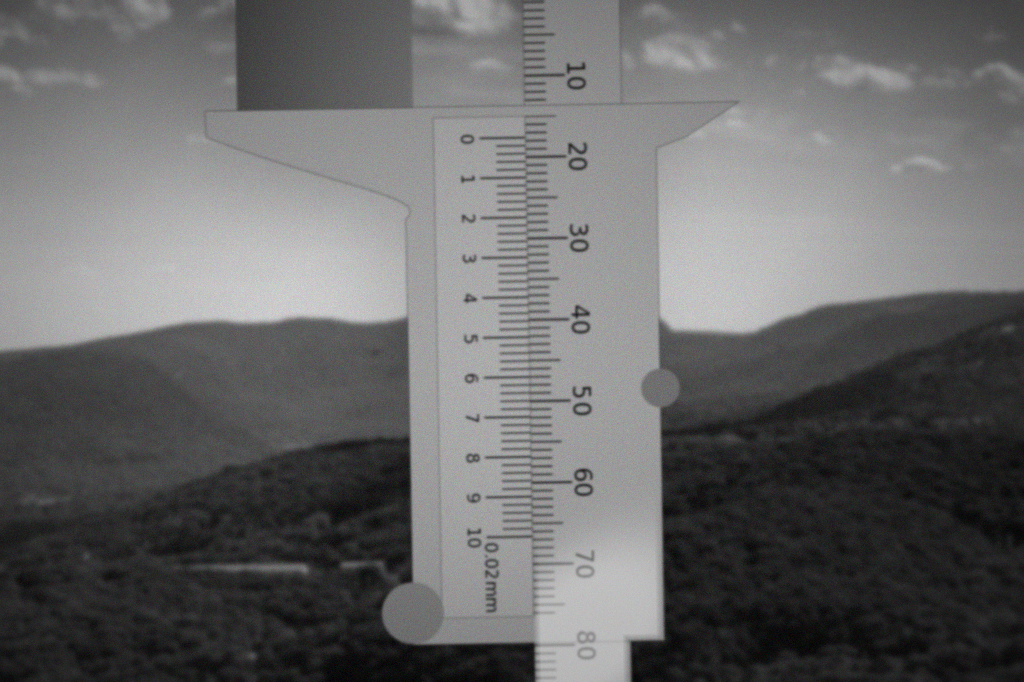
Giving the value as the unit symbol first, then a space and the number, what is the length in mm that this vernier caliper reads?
mm 17.6
